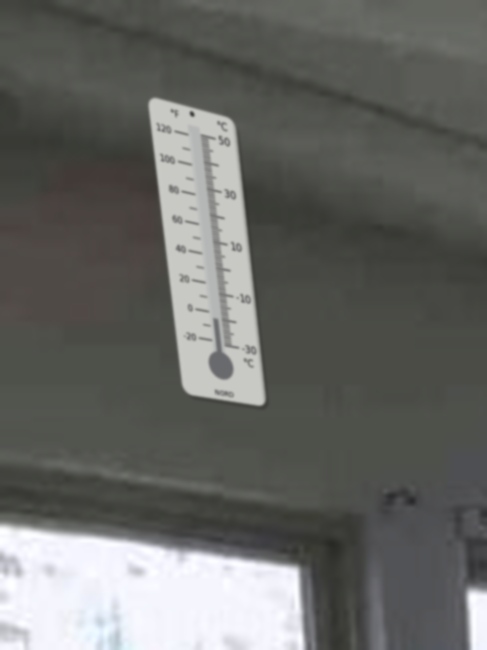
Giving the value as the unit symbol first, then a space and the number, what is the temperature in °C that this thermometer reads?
°C -20
